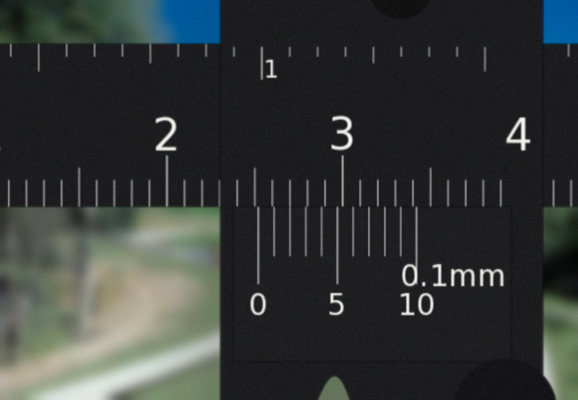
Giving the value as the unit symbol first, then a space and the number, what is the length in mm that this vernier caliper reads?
mm 25.2
